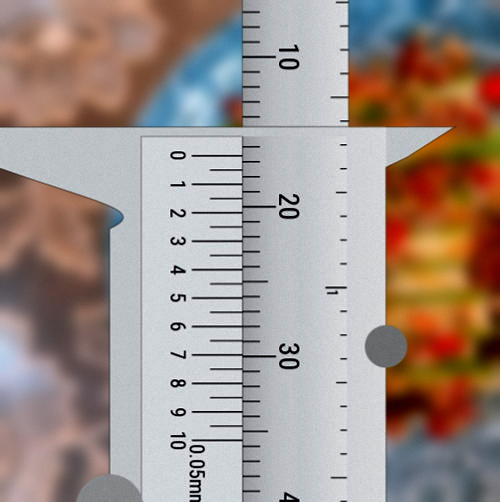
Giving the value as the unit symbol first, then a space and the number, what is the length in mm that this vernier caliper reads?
mm 16.6
